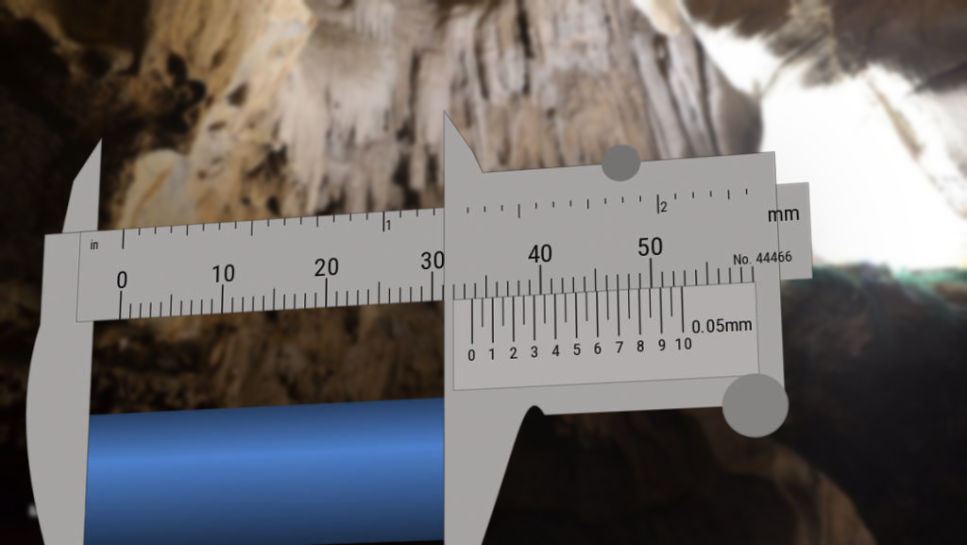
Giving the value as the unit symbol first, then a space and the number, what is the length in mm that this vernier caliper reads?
mm 33.7
